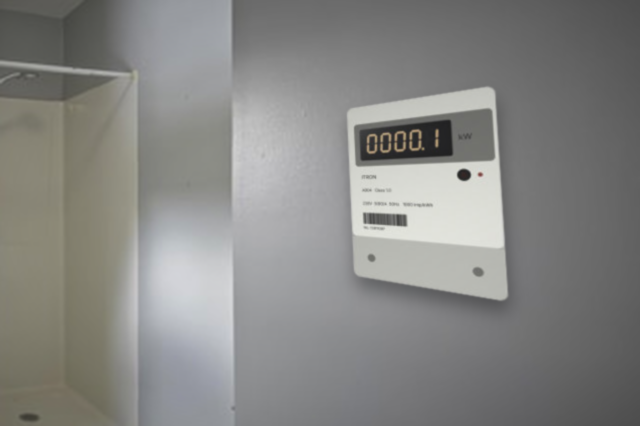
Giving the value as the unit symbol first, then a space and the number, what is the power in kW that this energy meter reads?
kW 0.1
